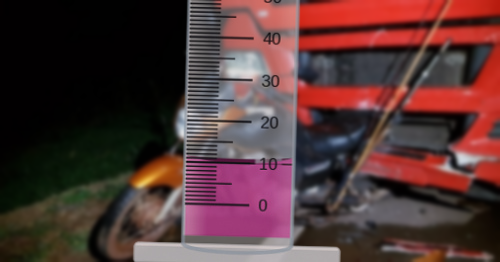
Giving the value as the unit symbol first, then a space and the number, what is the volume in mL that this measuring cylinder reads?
mL 10
